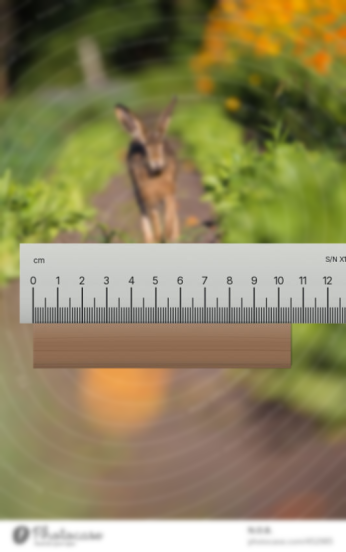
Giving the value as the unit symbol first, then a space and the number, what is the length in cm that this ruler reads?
cm 10.5
